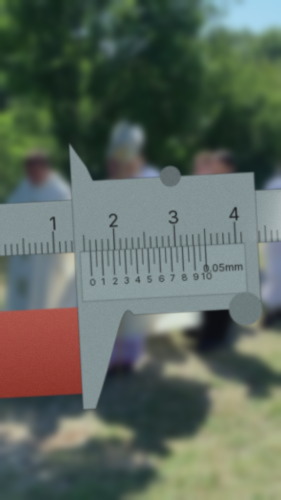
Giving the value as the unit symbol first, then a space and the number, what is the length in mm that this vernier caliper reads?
mm 16.0
